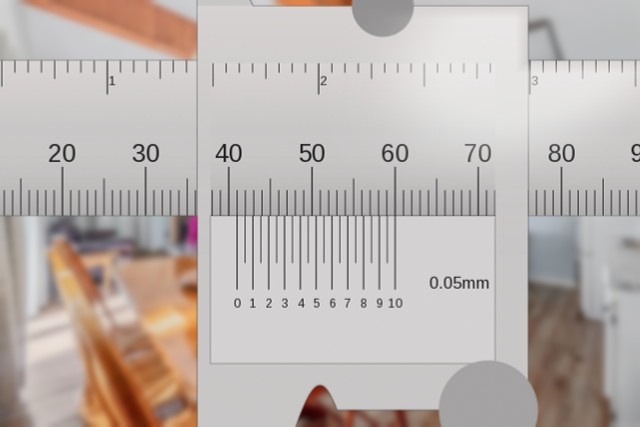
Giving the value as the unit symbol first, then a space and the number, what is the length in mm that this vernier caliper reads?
mm 41.0
